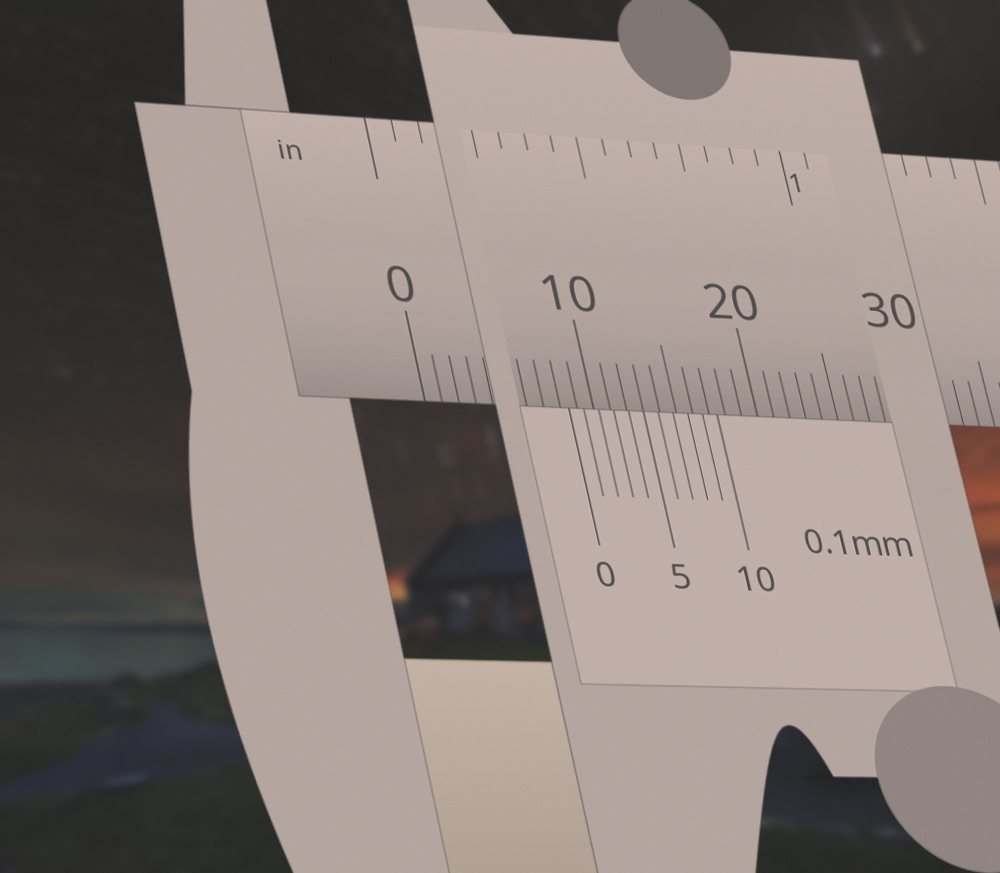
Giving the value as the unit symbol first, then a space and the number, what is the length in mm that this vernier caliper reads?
mm 8.5
